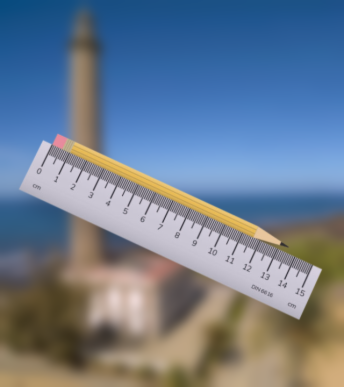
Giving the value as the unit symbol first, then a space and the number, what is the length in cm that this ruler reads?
cm 13.5
